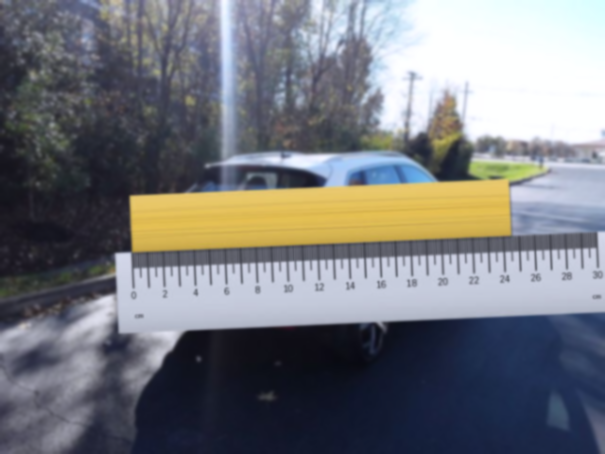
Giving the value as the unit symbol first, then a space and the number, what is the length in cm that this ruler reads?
cm 24.5
